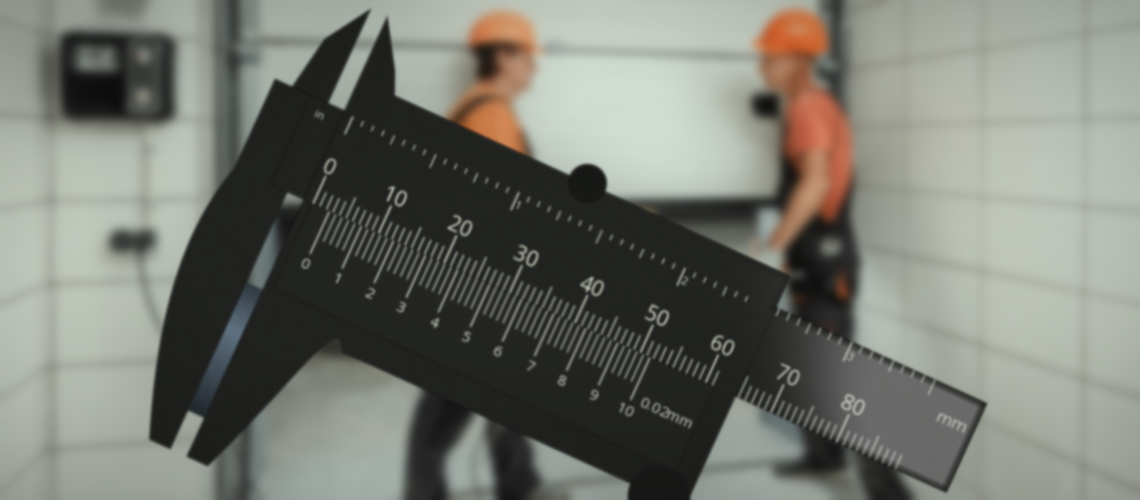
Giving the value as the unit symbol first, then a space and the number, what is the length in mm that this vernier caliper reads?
mm 2.5
